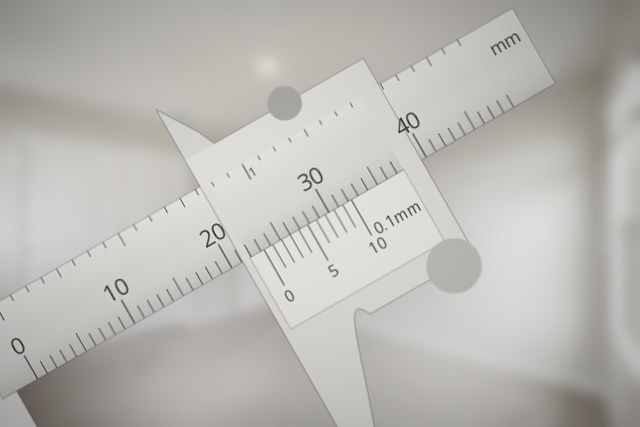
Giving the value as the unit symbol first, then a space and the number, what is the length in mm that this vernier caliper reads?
mm 23.3
